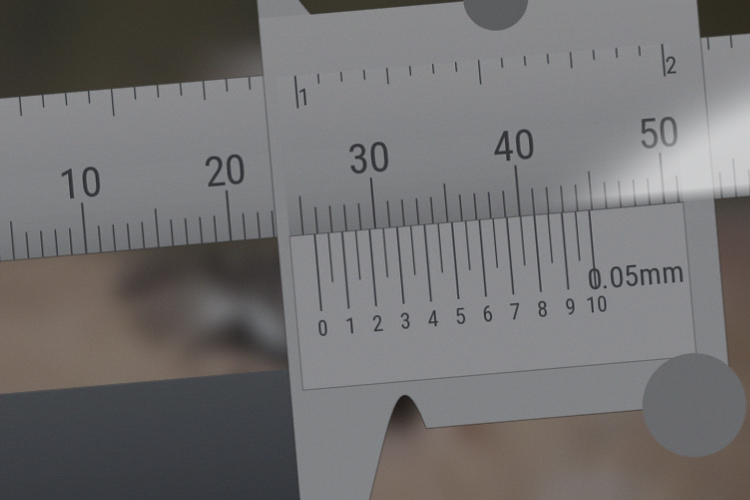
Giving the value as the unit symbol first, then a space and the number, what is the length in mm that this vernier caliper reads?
mm 25.8
